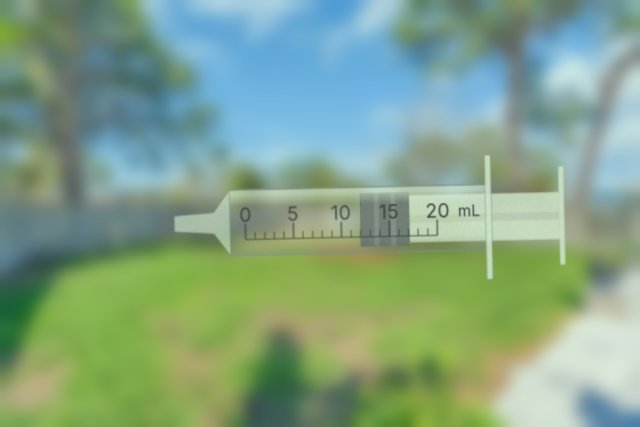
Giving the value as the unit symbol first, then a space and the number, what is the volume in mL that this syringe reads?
mL 12
